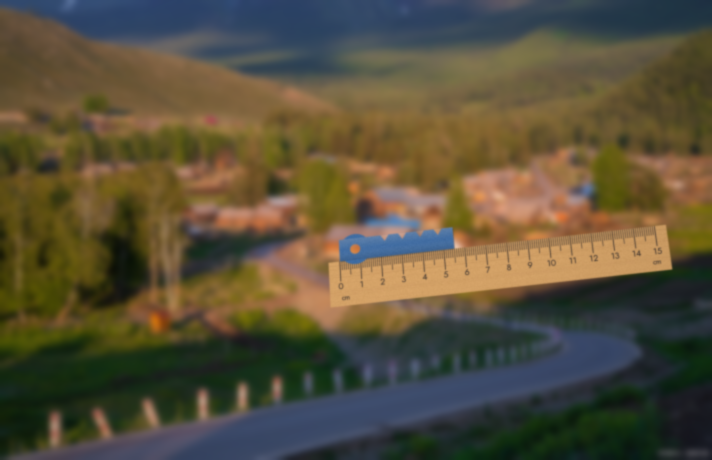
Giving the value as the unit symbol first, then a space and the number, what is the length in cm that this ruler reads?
cm 5.5
